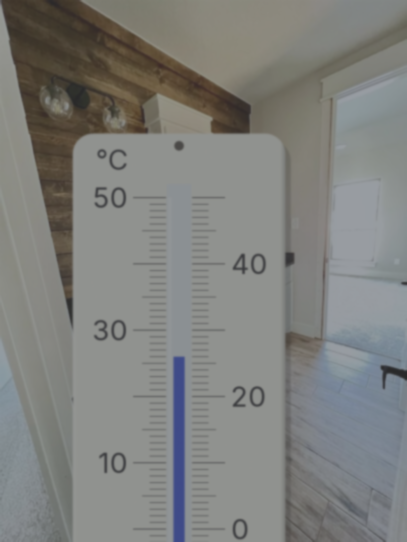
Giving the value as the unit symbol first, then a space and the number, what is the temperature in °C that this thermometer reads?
°C 26
